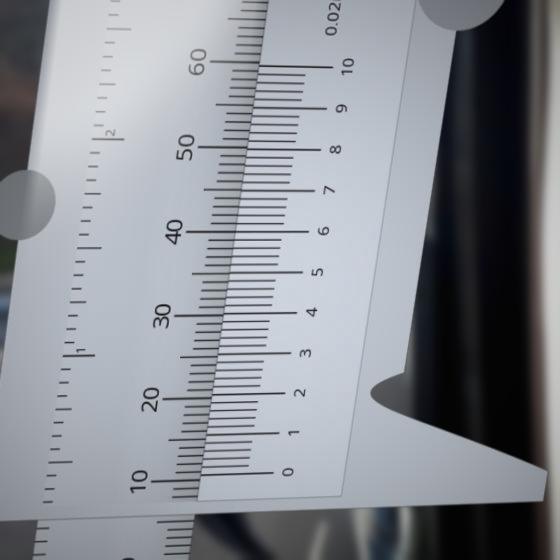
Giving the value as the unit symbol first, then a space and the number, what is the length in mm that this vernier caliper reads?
mm 10.6
